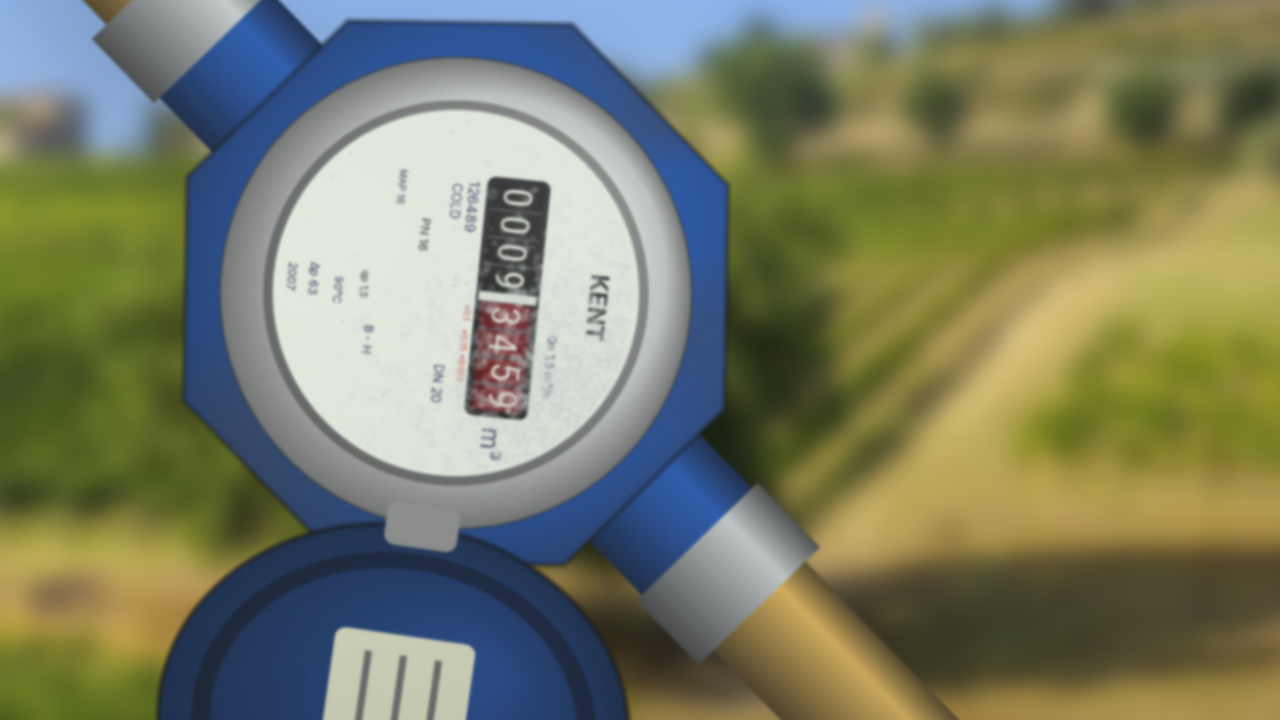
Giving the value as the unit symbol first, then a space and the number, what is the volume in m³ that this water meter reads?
m³ 9.3459
